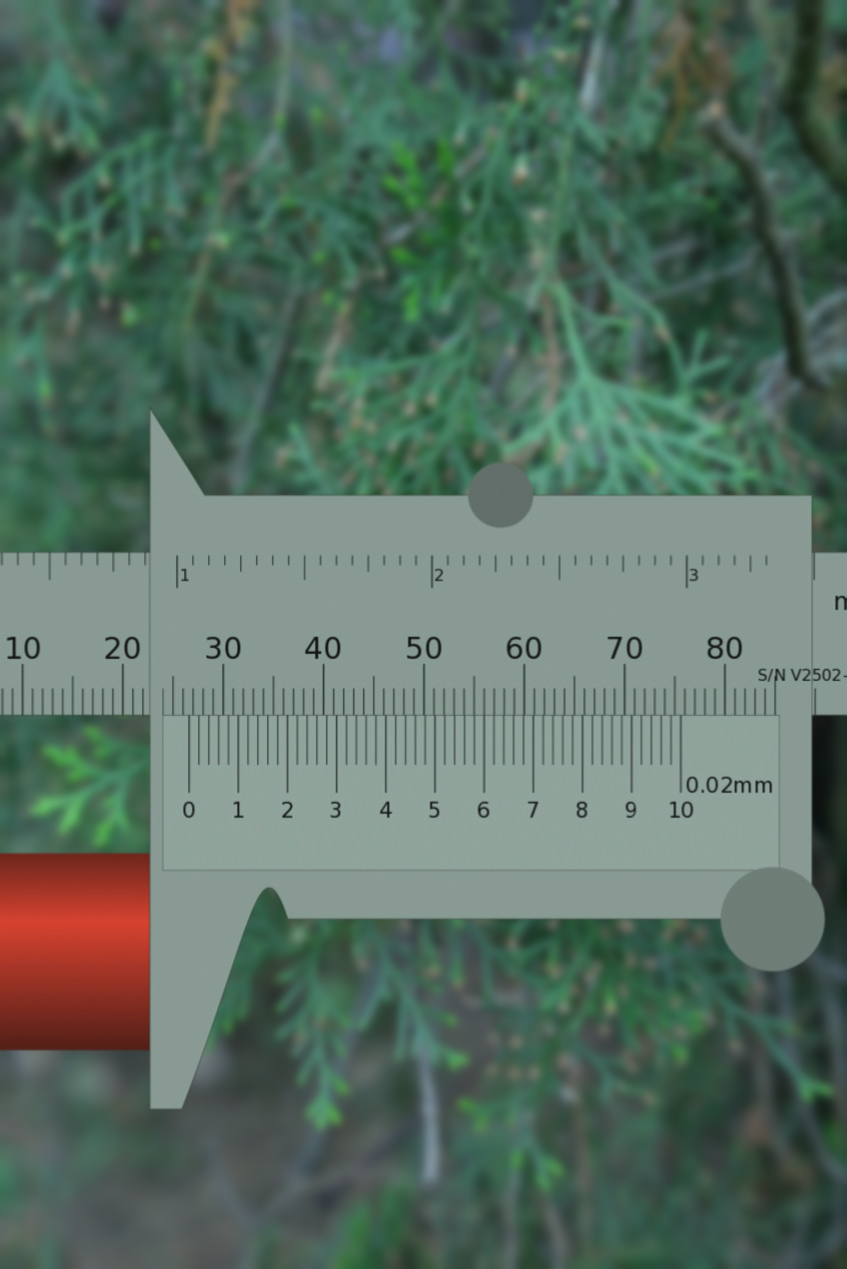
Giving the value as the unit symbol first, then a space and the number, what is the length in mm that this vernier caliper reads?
mm 26.6
